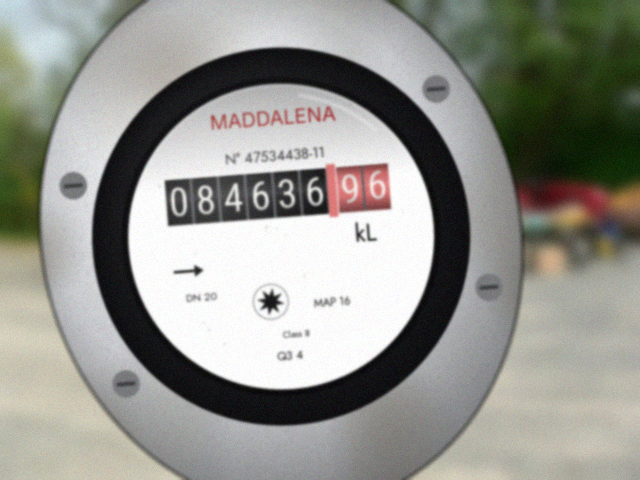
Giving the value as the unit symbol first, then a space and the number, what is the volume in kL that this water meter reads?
kL 84636.96
